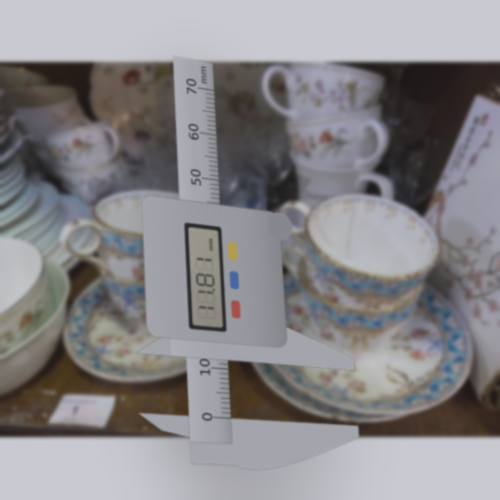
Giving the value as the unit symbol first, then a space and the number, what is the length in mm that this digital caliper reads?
mm 11.81
